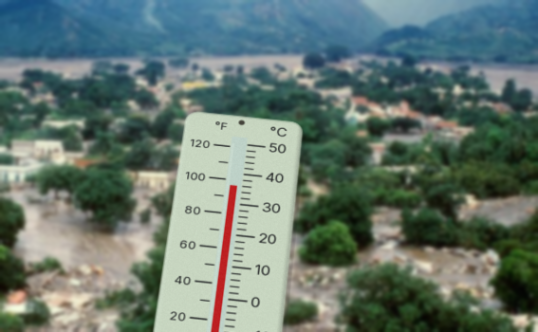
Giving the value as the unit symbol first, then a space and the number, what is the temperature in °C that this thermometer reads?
°C 36
